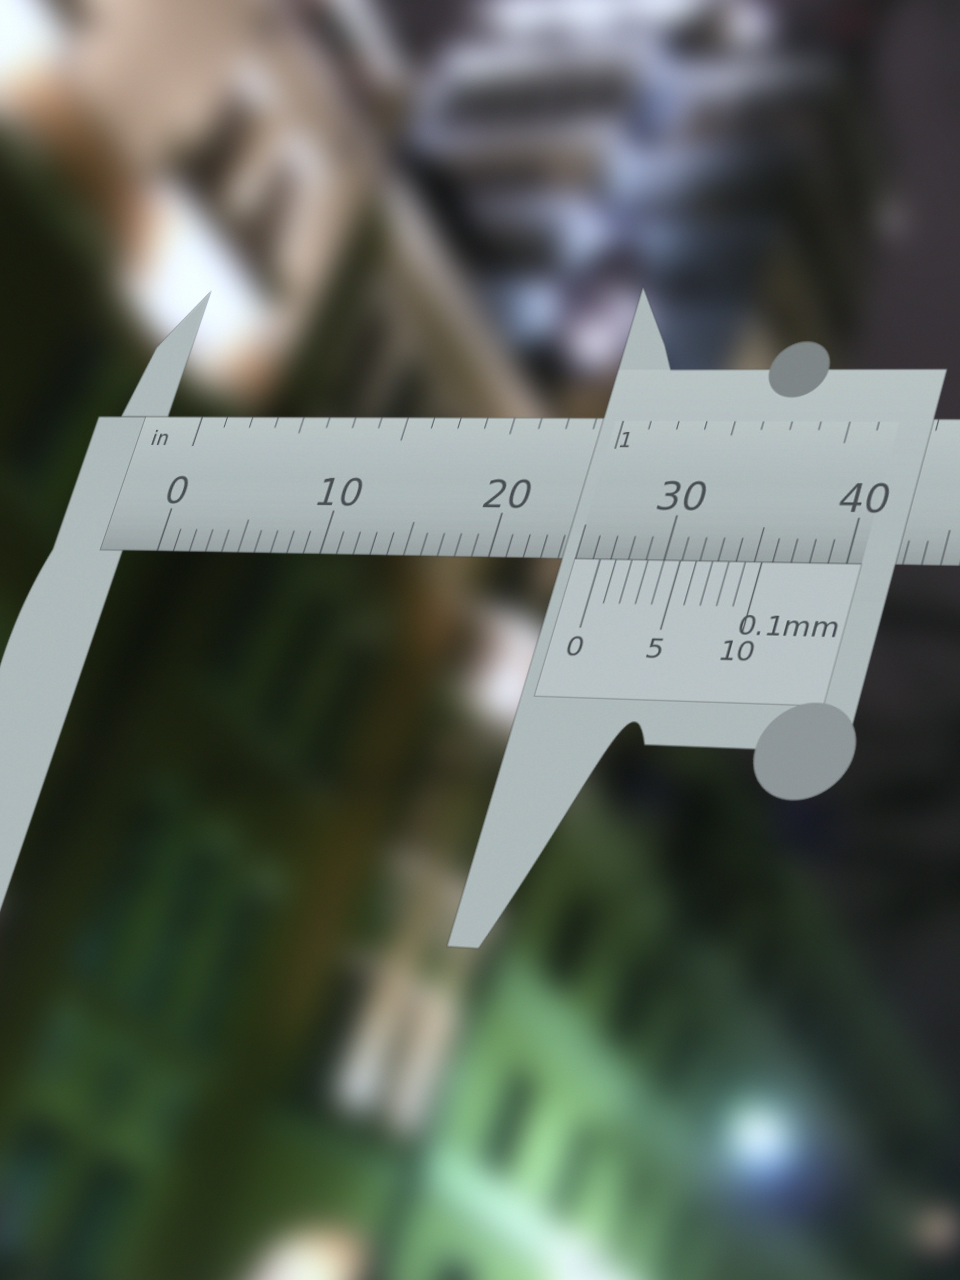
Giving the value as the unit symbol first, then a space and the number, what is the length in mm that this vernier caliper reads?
mm 26.4
